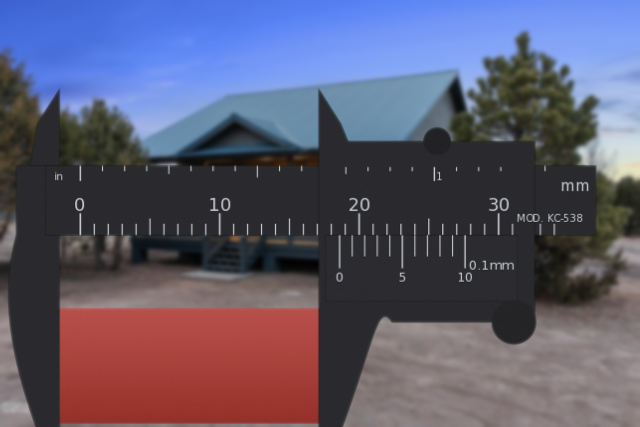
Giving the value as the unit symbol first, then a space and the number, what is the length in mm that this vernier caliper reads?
mm 18.6
